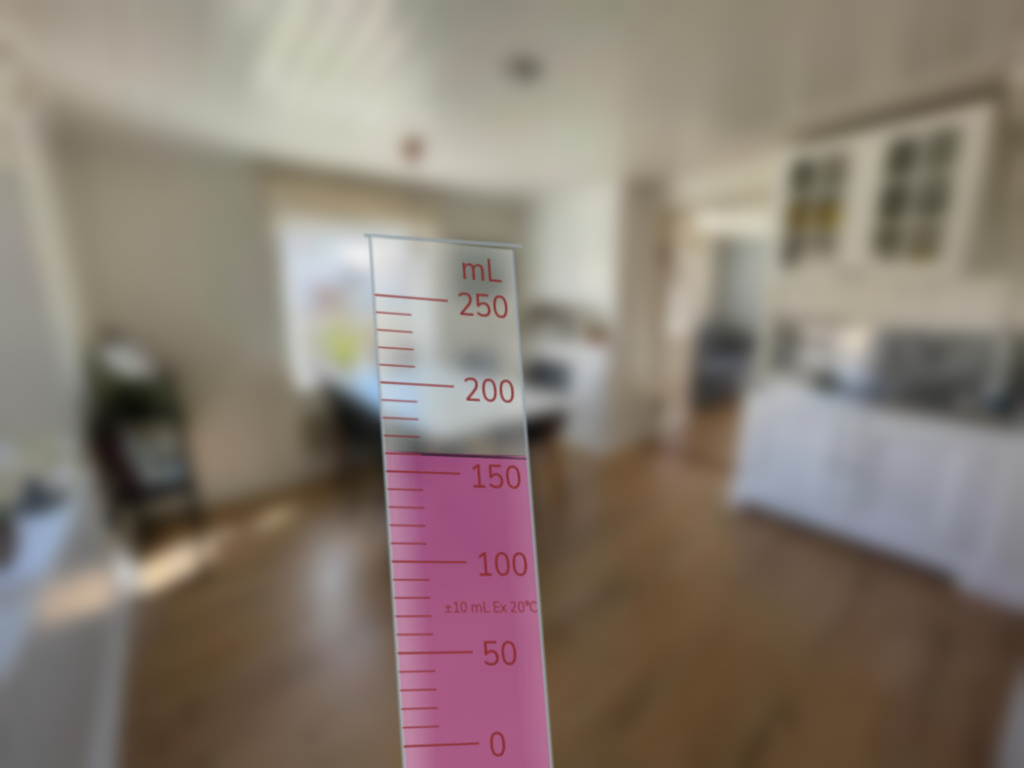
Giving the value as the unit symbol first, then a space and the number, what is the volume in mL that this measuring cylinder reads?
mL 160
